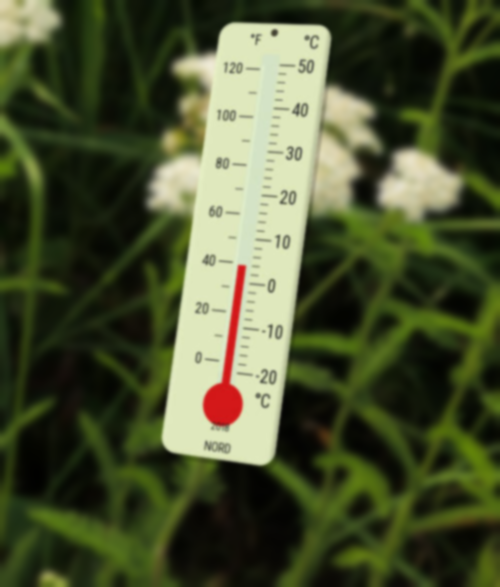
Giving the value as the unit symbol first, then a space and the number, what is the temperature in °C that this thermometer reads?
°C 4
